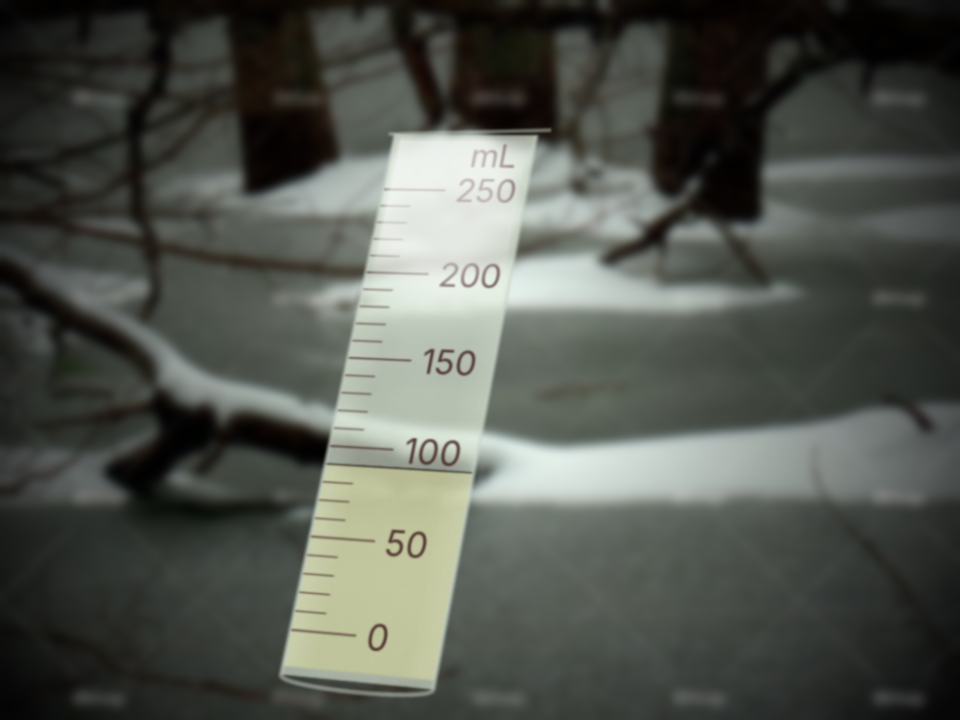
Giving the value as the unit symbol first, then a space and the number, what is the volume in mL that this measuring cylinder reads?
mL 90
